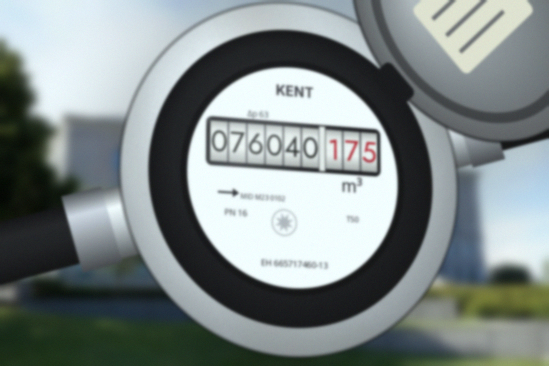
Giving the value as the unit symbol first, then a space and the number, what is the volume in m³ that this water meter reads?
m³ 76040.175
